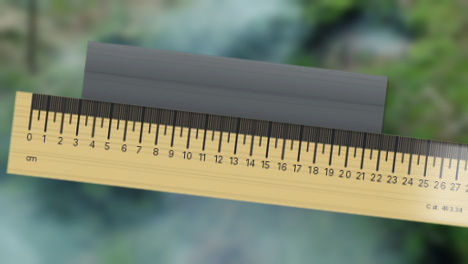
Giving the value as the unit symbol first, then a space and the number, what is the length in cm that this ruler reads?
cm 19
